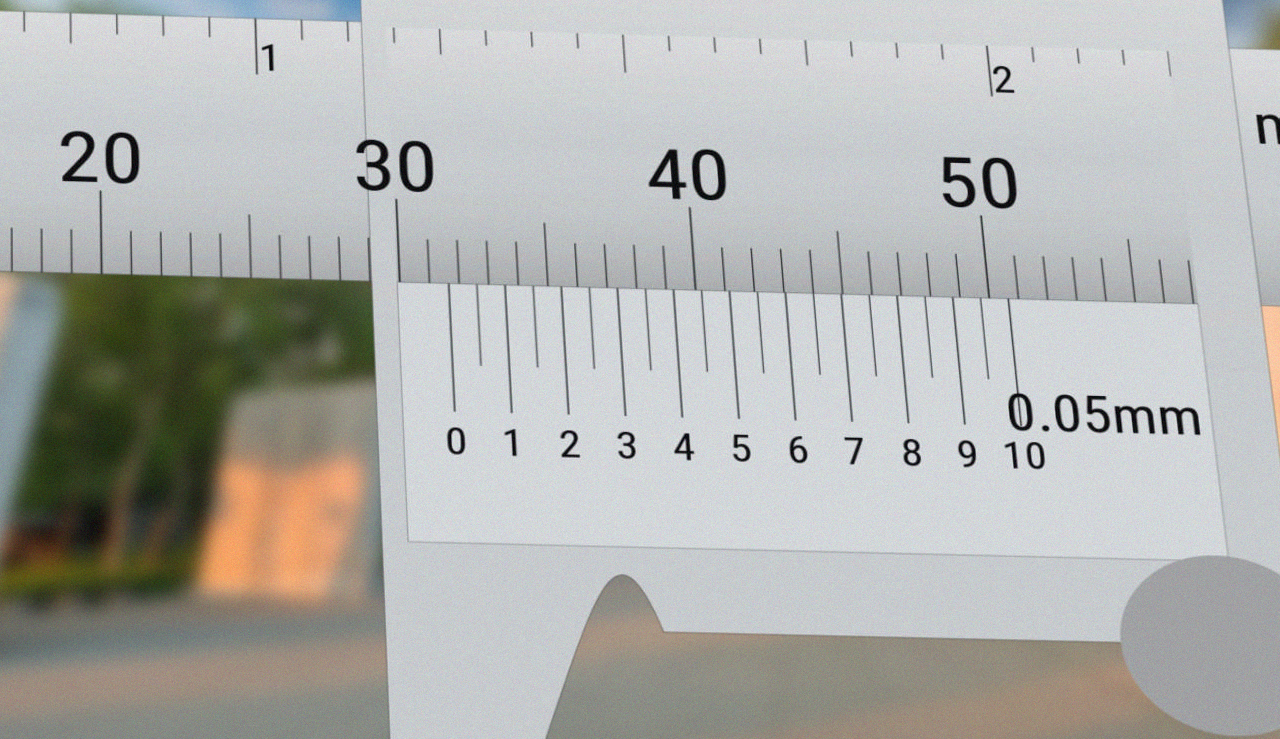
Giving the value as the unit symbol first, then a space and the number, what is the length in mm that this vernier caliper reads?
mm 31.65
